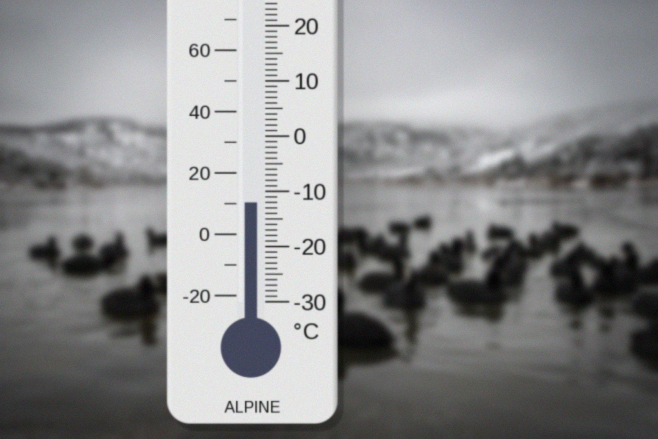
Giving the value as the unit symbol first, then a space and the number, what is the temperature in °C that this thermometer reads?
°C -12
